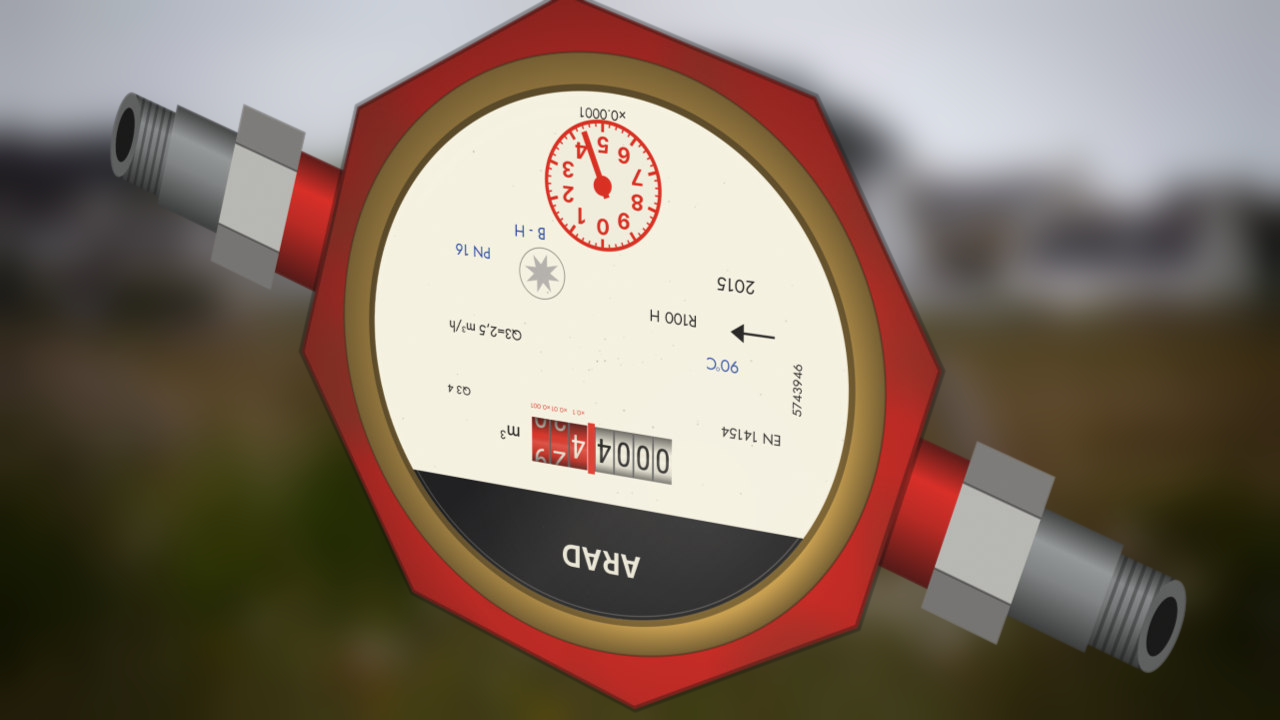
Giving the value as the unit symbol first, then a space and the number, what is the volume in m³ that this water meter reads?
m³ 4.4294
